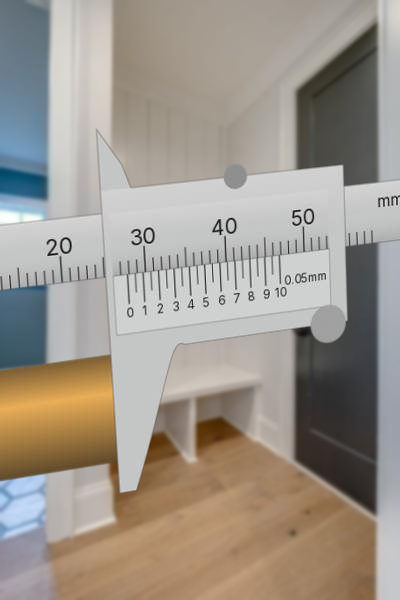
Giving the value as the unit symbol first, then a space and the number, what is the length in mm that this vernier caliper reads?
mm 27.8
